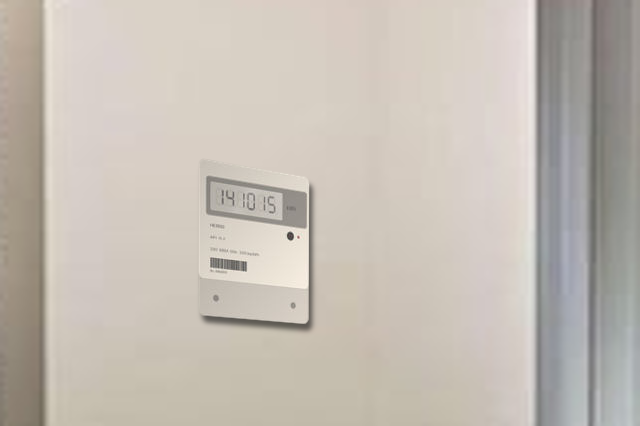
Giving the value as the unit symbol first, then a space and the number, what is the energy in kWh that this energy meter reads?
kWh 141015
